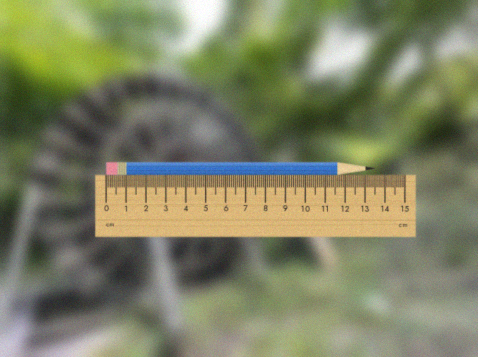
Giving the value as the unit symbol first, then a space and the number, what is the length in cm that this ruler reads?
cm 13.5
